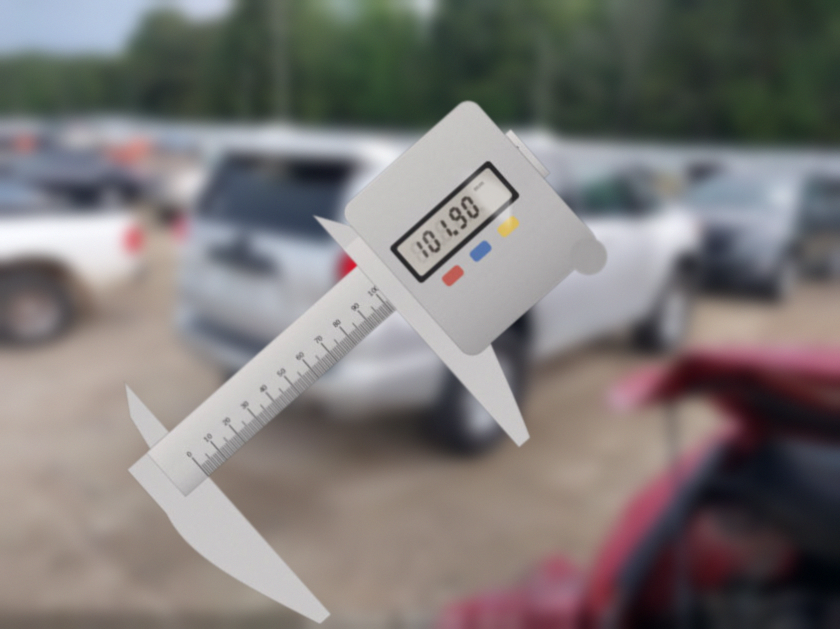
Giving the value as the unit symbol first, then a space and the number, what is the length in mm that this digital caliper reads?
mm 101.90
